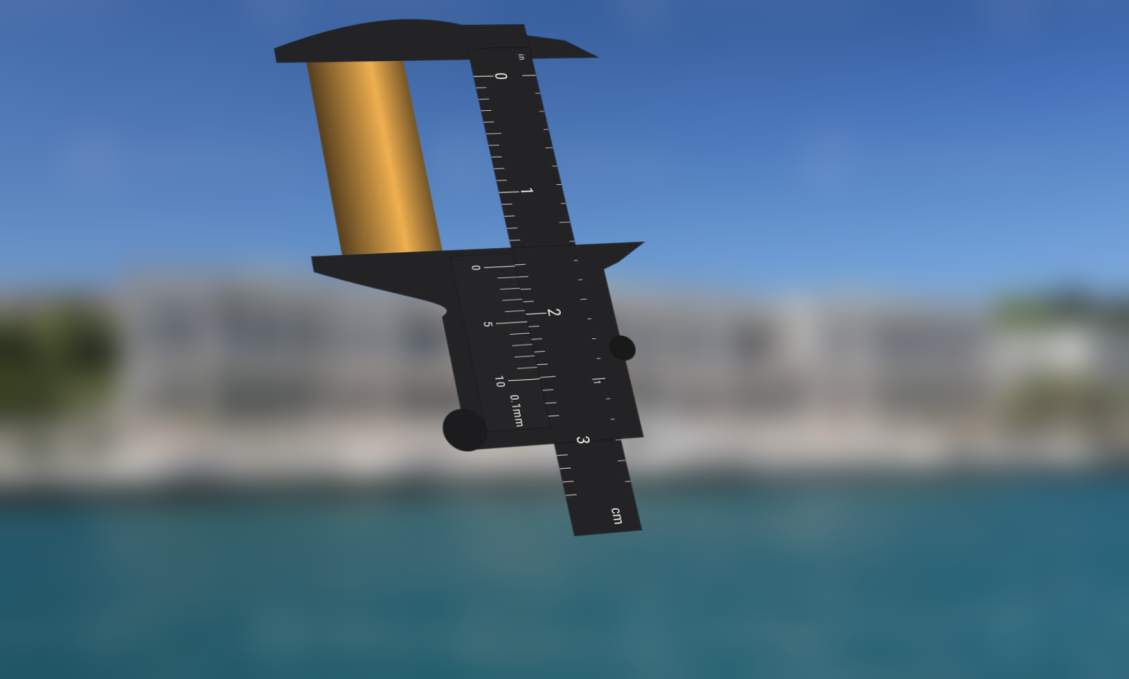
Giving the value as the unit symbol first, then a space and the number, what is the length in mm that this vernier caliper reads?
mm 16.1
